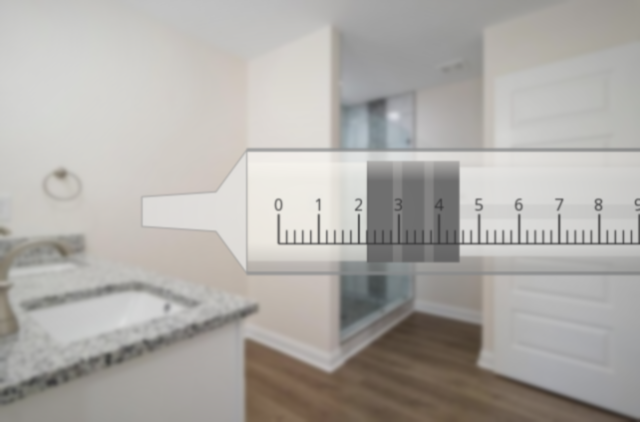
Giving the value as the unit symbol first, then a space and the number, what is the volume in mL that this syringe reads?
mL 2.2
